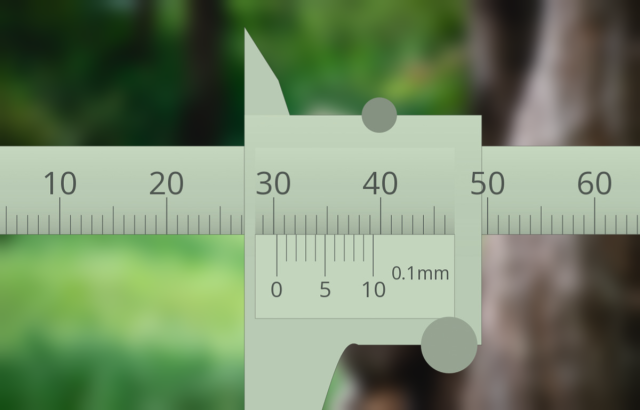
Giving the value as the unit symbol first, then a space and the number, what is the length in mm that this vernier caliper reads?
mm 30.3
